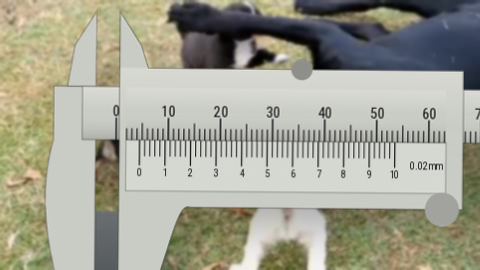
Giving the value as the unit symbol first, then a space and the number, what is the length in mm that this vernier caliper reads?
mm 4.5
